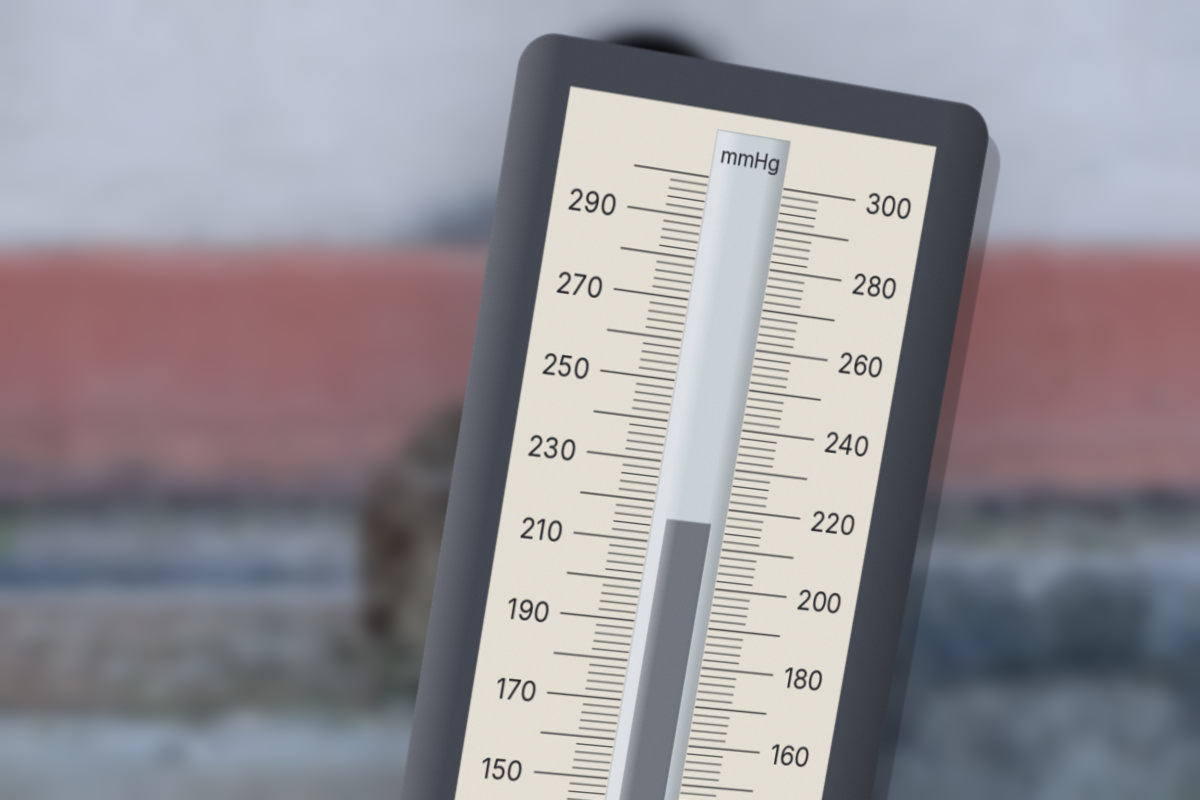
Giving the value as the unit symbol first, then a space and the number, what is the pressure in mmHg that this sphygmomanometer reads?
mmHg 216
